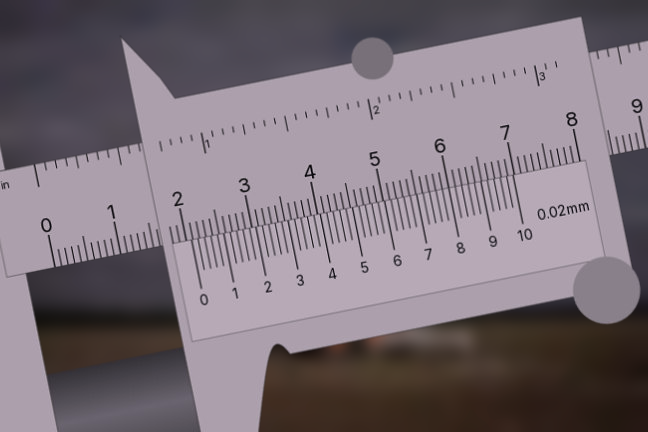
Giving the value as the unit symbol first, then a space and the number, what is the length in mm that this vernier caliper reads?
mm 20.8
